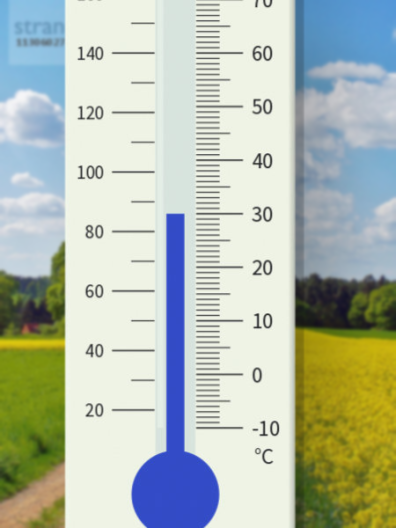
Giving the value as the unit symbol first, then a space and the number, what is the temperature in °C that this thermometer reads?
°C 30
